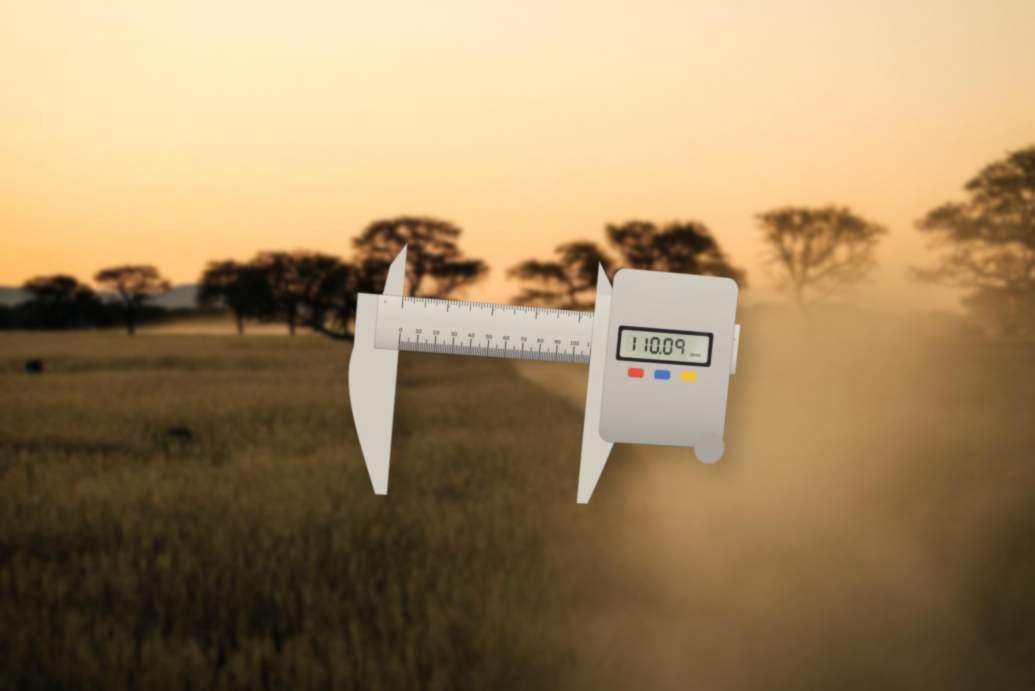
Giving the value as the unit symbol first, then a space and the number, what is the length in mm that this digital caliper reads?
mm 110.09
